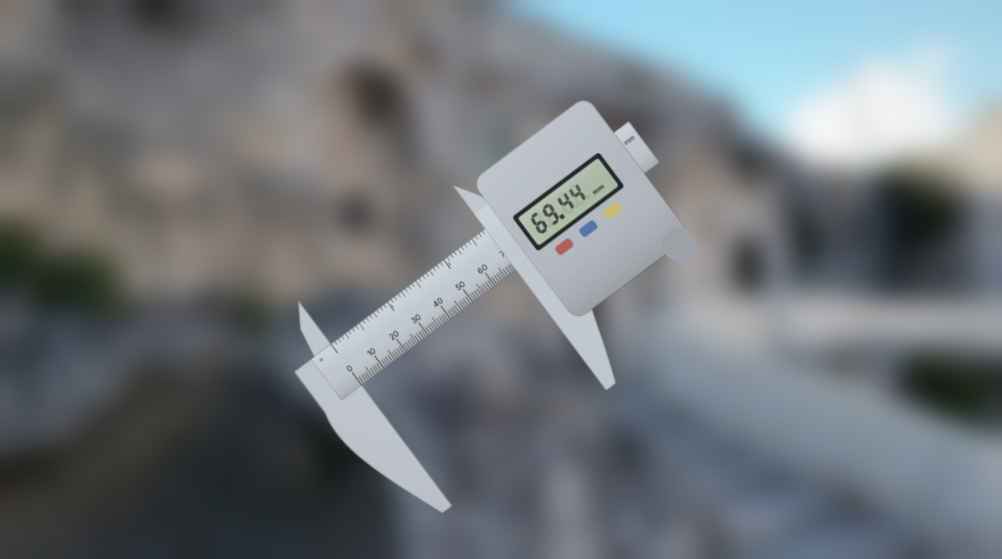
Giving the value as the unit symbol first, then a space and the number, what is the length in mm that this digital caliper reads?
mm 69.44
